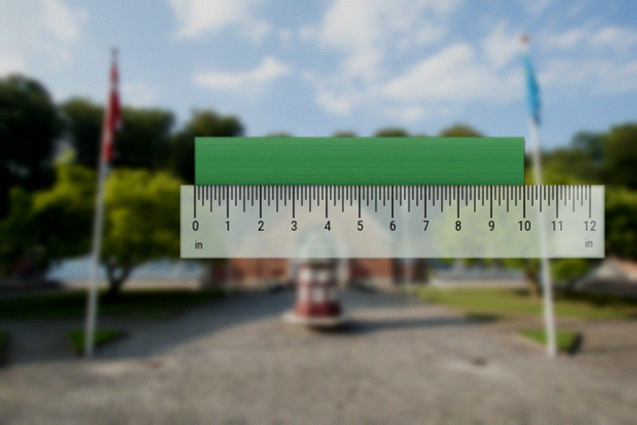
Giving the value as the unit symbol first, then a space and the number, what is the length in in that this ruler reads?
in 10
